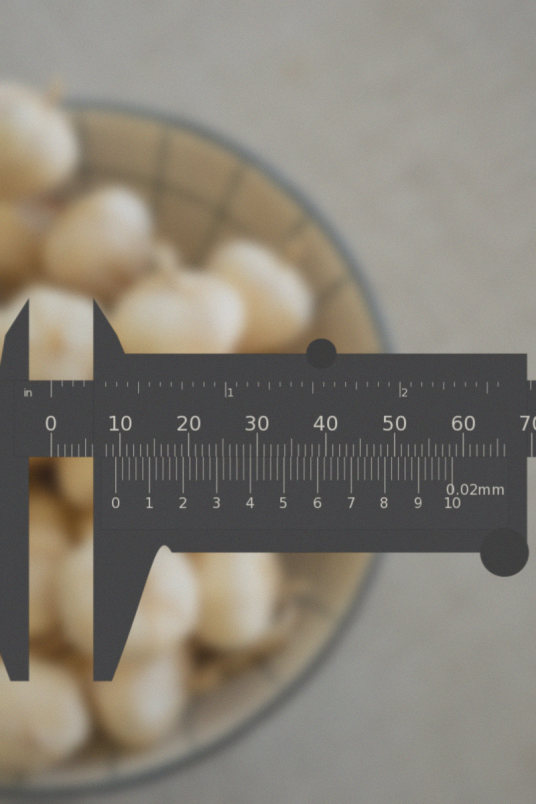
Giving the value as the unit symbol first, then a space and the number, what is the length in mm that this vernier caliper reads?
mm 9.4
